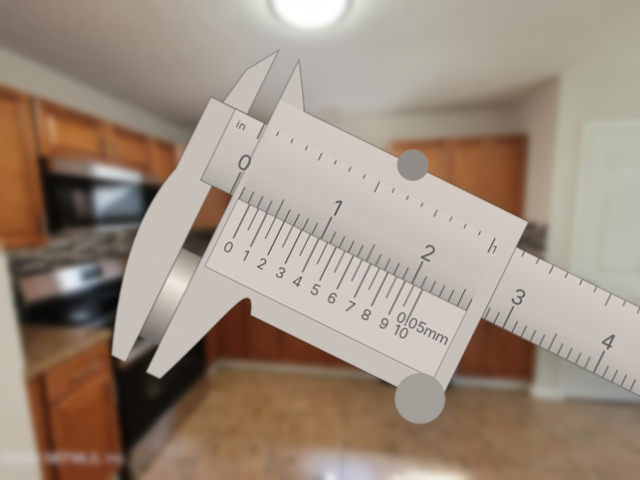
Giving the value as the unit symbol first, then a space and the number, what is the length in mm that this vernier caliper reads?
mm 2.2
